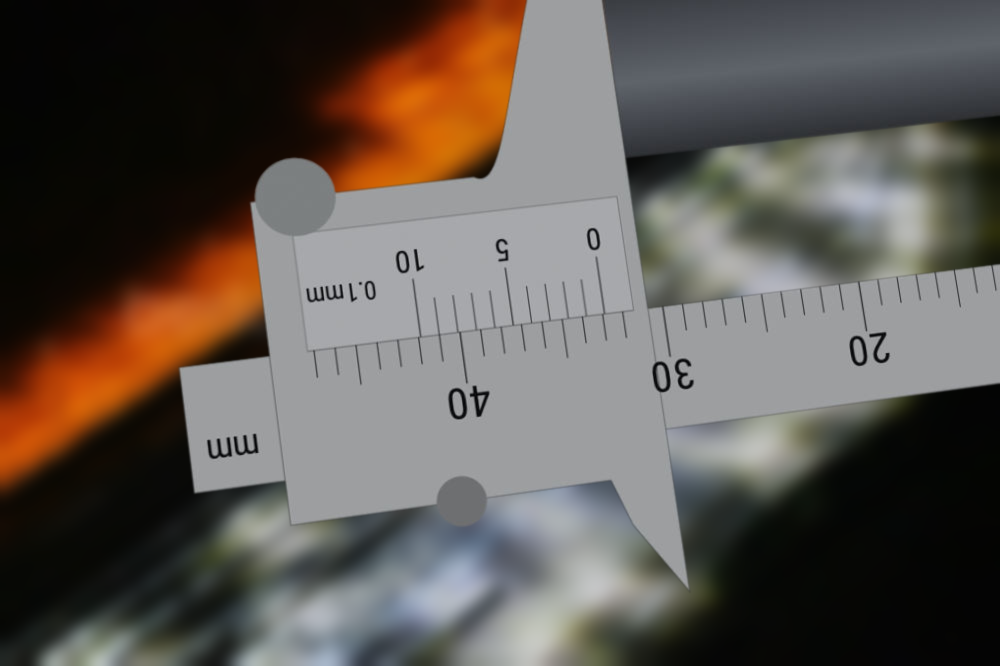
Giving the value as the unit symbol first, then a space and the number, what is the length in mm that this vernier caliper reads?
mm 32.9
